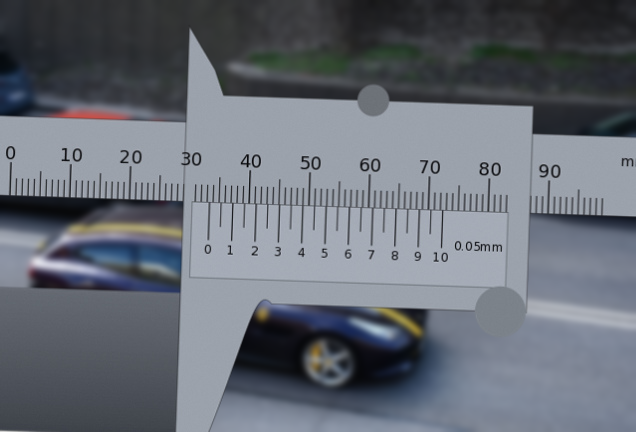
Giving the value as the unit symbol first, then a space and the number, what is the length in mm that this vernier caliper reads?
mm 33.4
